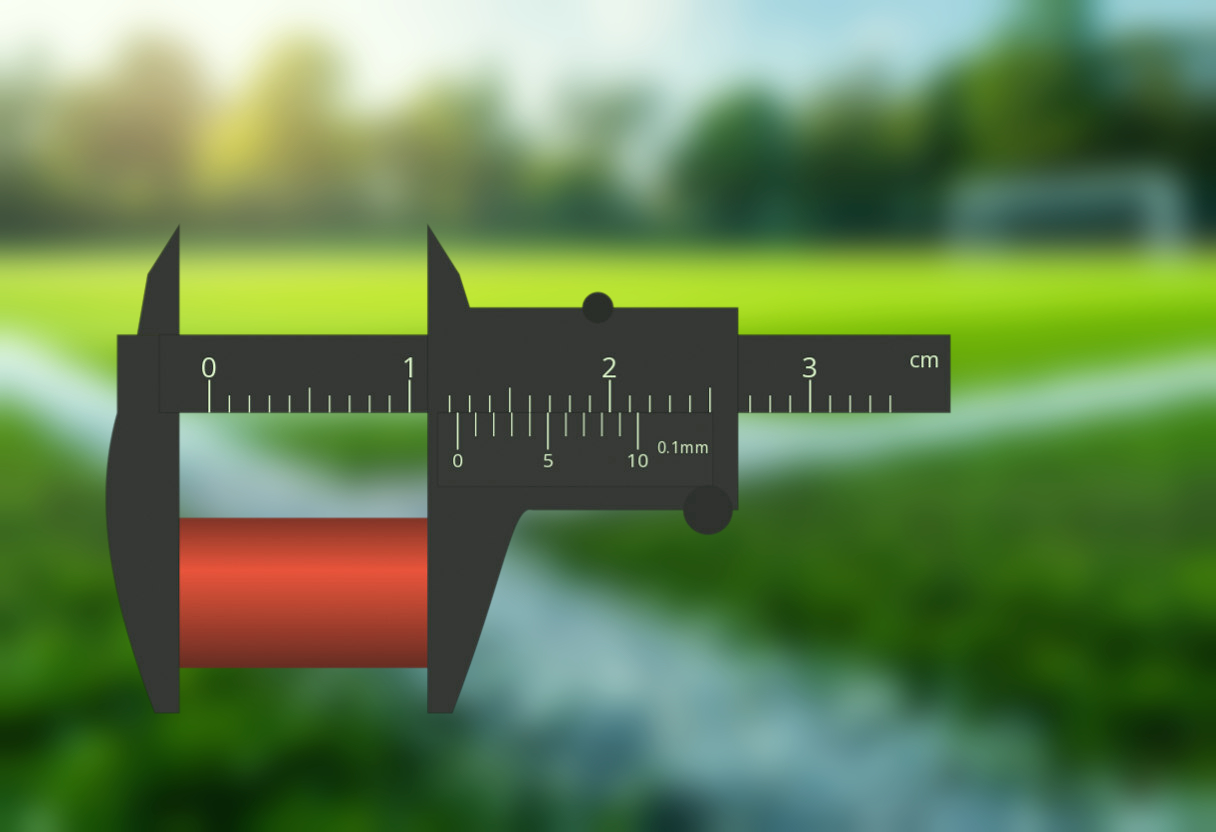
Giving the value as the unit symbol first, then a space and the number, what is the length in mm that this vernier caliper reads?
mm 12.4
